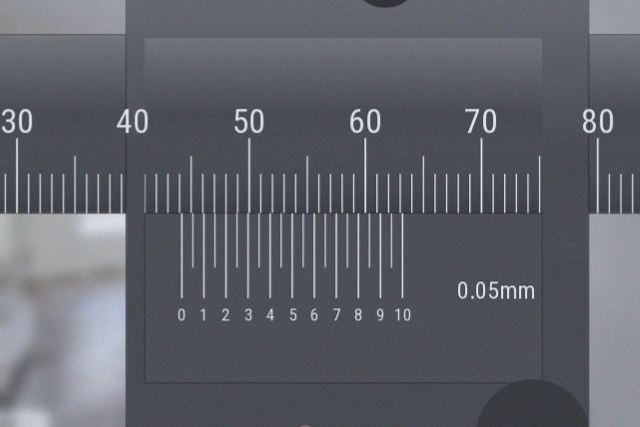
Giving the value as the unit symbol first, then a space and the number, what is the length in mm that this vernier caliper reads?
mm 44.2
